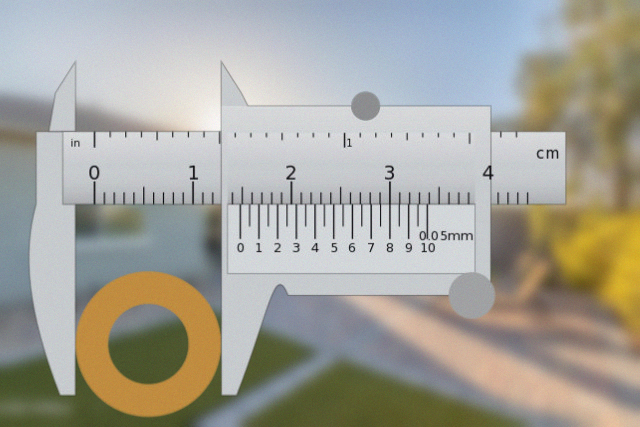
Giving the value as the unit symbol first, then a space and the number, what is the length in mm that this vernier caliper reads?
mm 14.8
